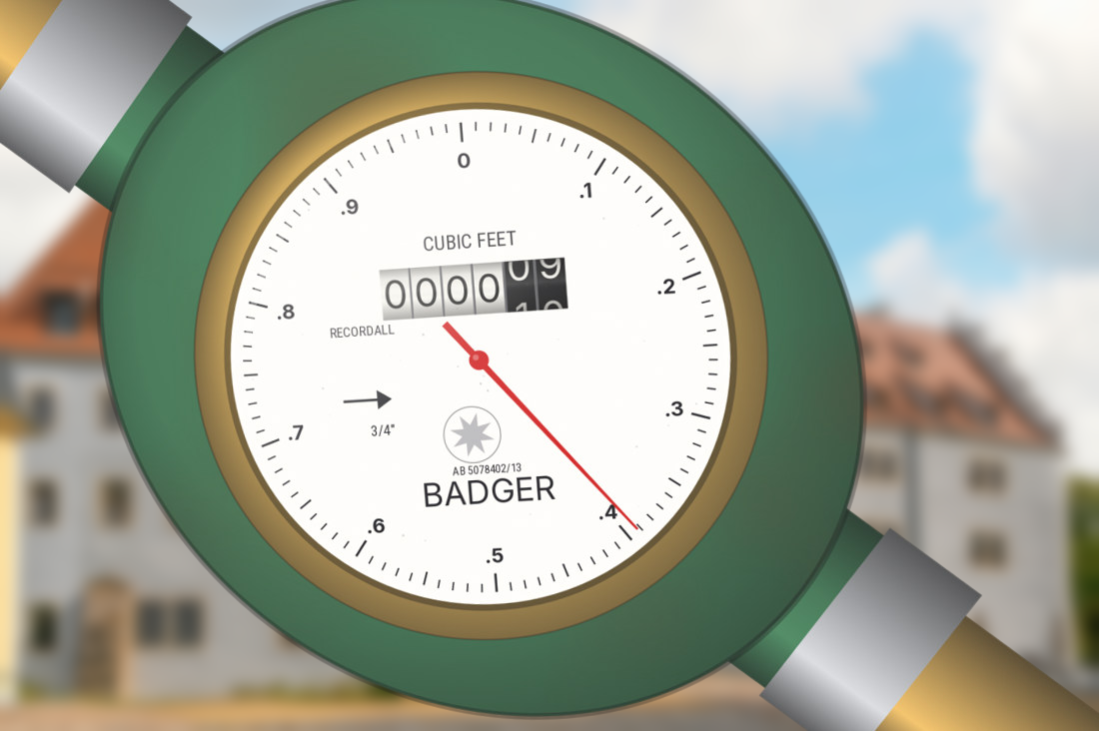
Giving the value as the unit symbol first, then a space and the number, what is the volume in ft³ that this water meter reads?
ft³ 9.39
